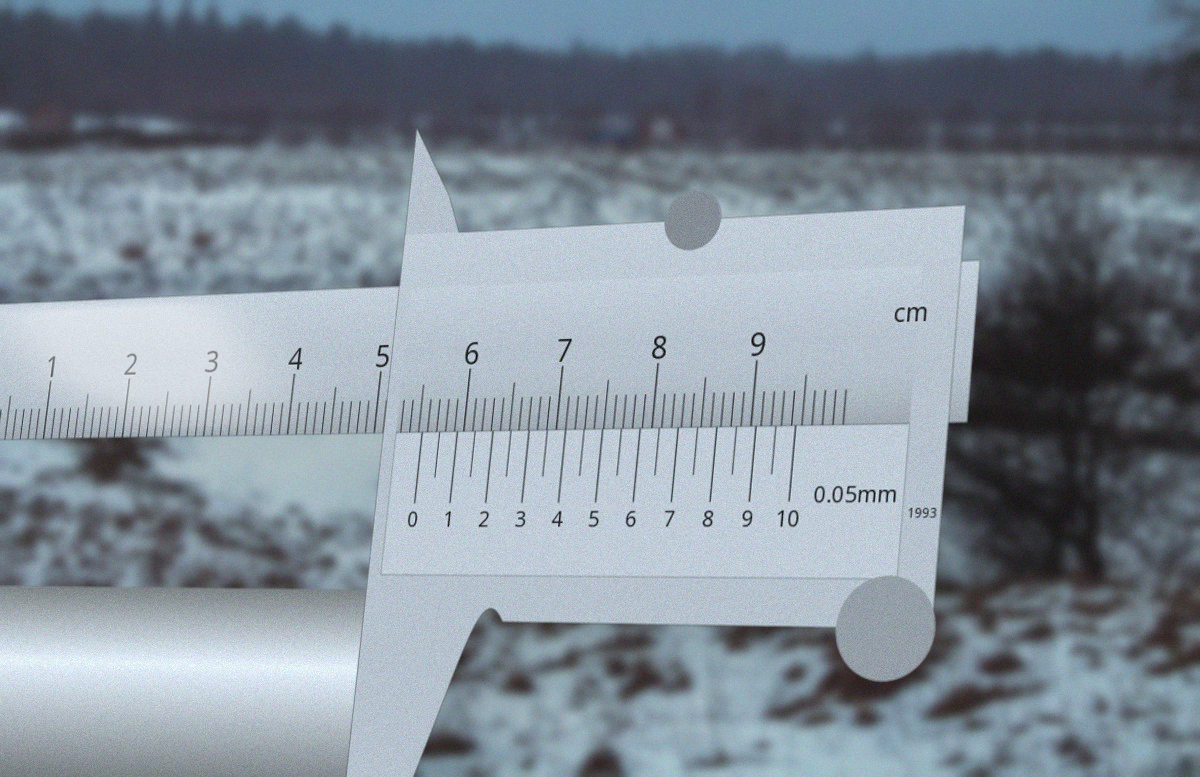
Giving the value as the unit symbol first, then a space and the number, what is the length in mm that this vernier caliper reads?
mm 55.4
